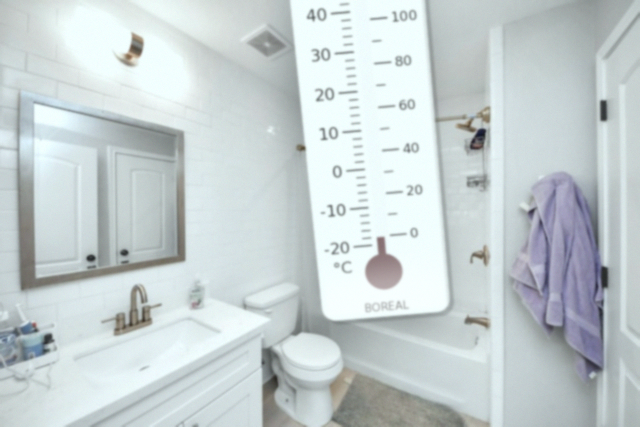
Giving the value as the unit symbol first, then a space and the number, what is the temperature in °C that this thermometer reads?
°C -18
